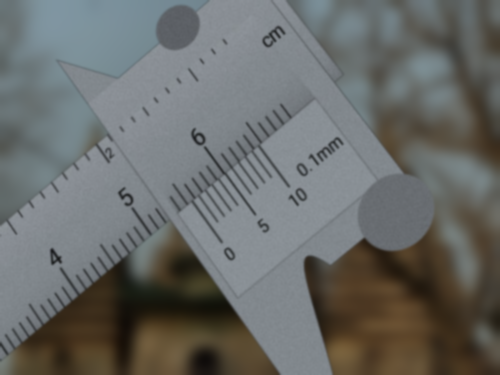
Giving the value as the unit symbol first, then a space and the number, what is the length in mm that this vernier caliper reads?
mm 55.6
